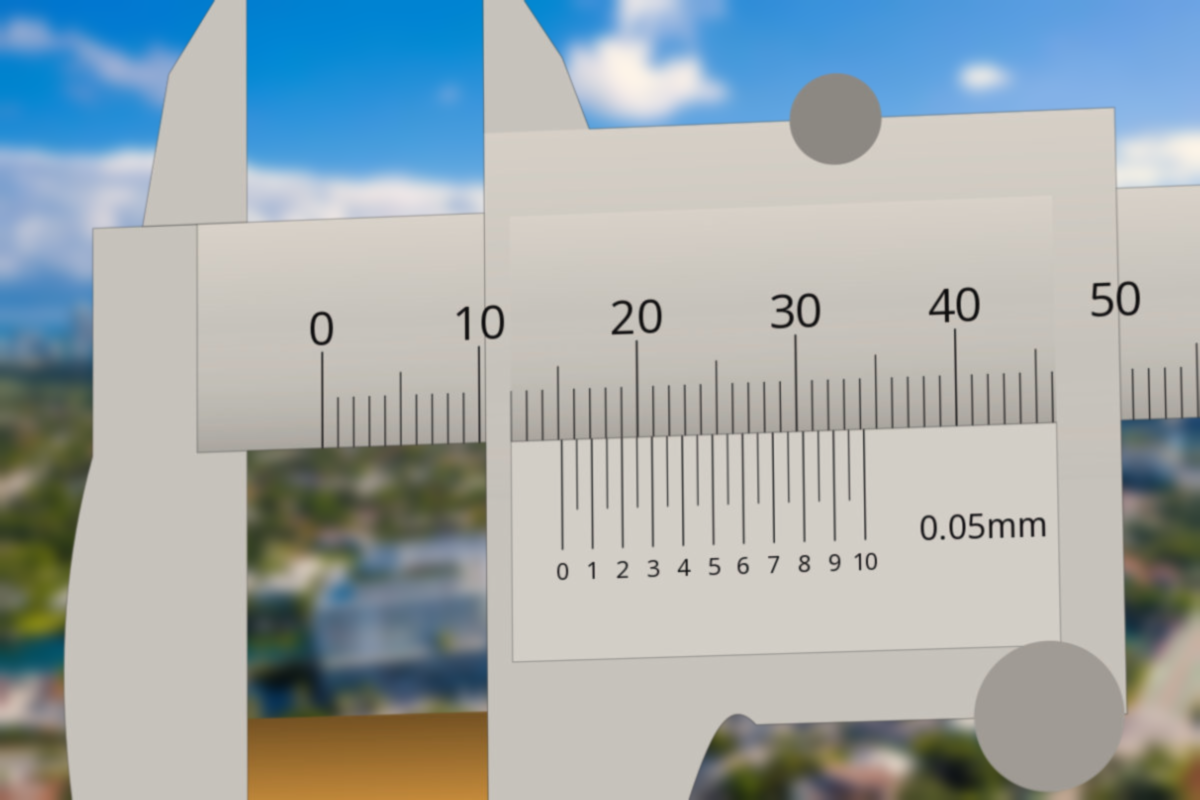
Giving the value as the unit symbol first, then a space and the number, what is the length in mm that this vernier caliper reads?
mm 15.2
